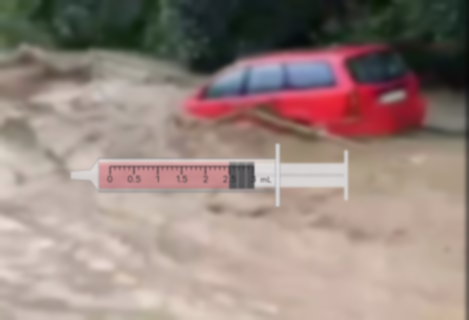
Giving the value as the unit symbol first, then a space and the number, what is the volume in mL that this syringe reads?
mL 2.5
